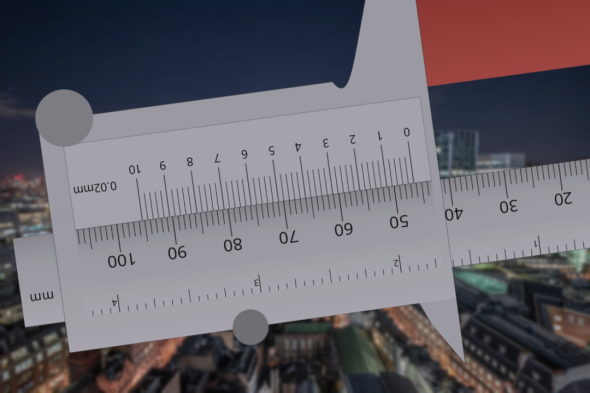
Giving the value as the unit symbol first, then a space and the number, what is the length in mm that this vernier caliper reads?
mm 46.4
